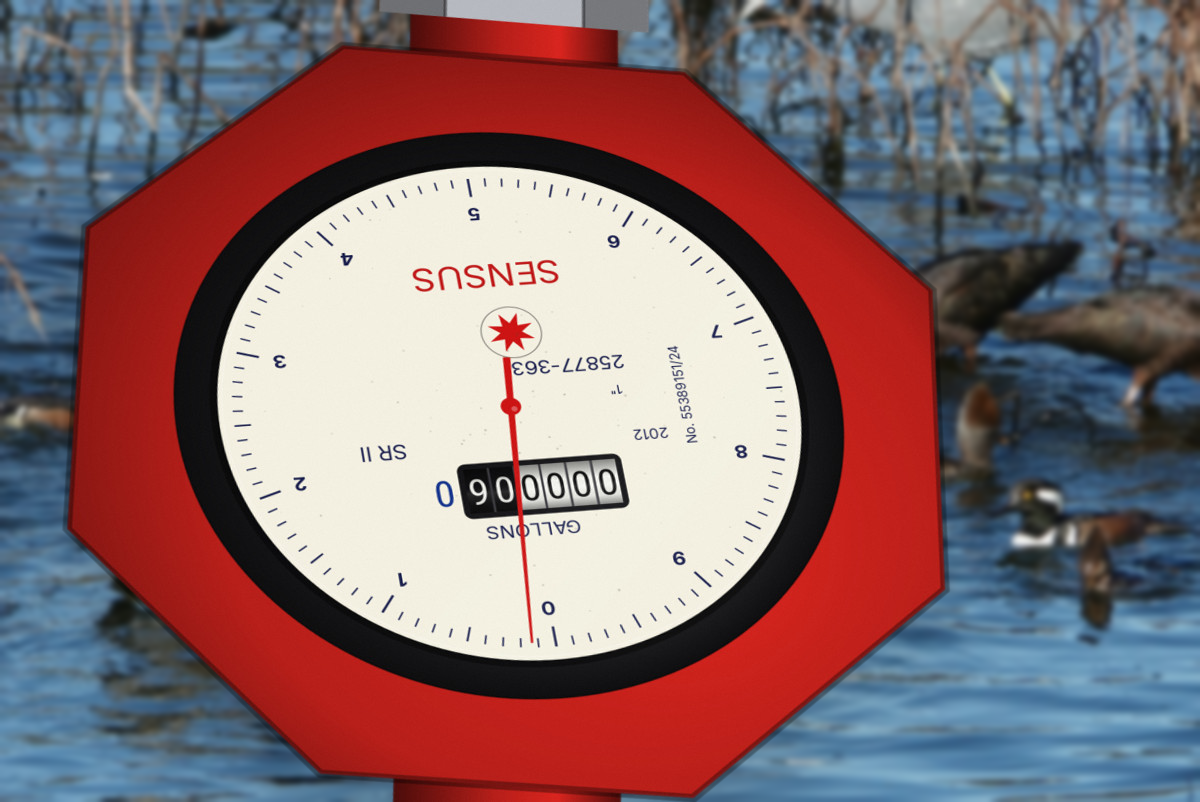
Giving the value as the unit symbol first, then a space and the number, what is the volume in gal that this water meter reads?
gal 60.1
